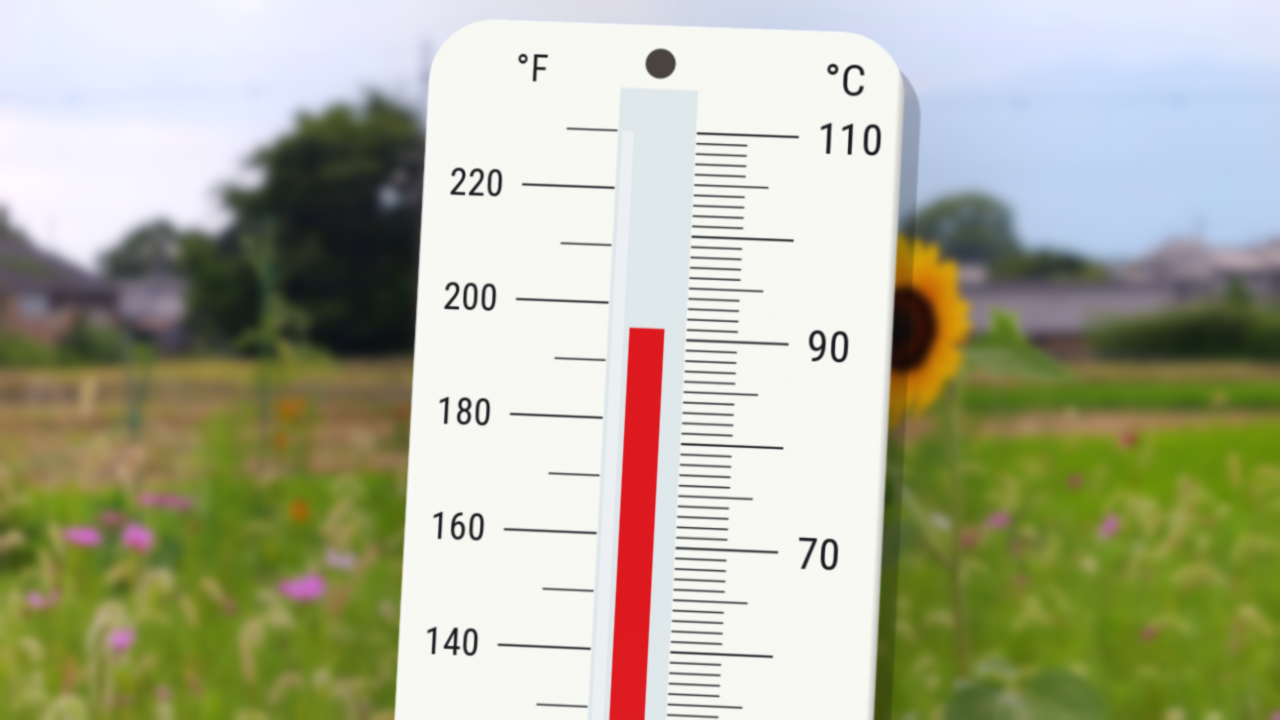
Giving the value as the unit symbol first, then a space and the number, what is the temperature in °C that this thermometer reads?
°C 91
